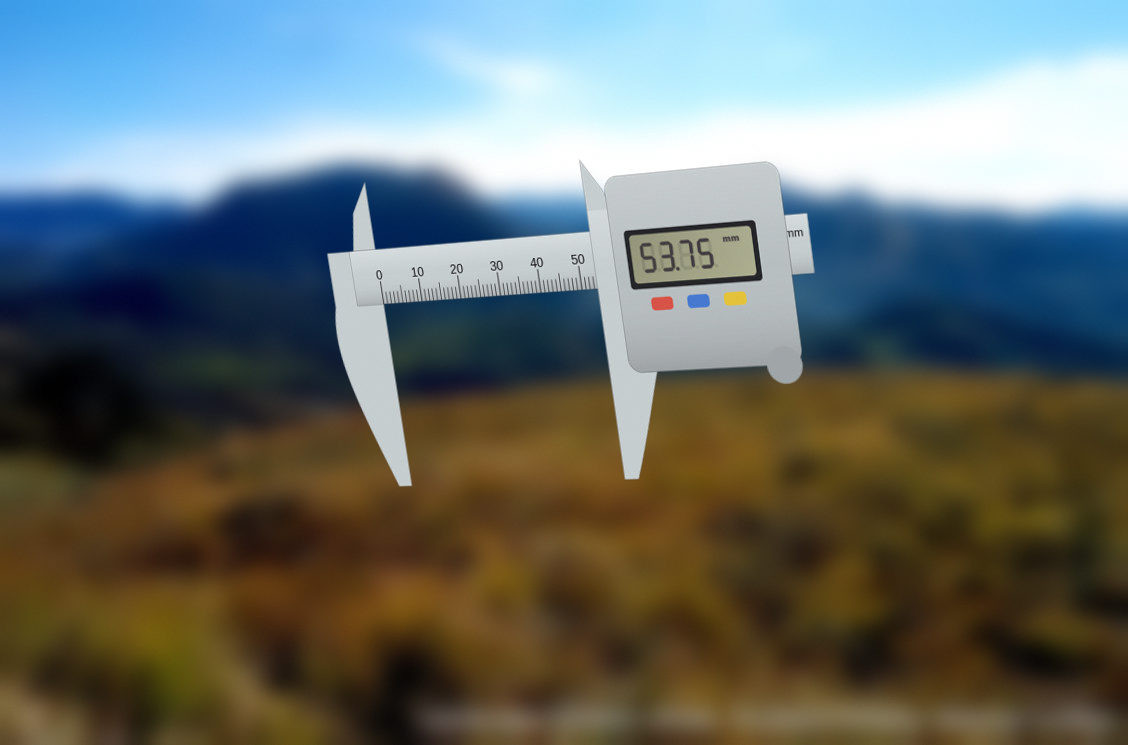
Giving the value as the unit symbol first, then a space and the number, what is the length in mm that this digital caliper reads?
mm 53.75
